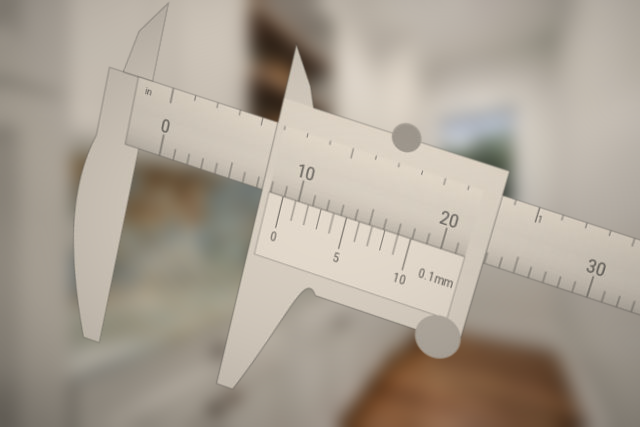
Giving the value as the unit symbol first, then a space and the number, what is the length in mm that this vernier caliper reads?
mm 8.9
